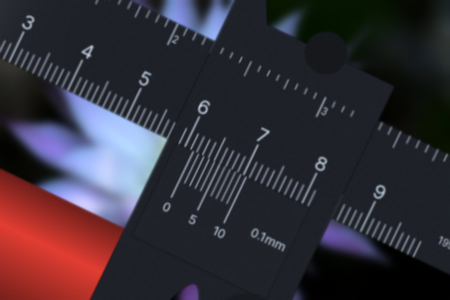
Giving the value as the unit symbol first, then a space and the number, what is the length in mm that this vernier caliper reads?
mm 61.5
